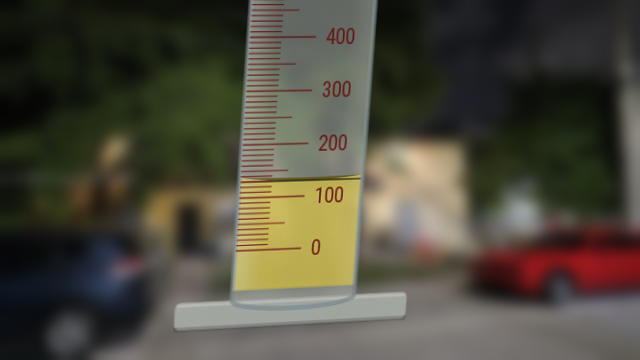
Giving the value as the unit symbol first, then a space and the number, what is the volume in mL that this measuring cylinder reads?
mL 130
